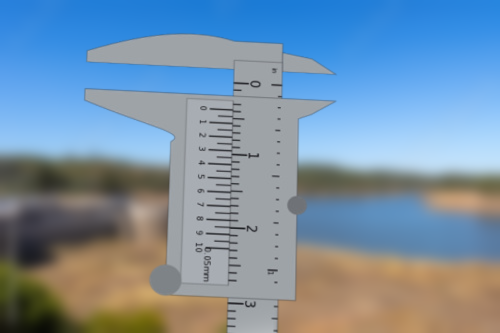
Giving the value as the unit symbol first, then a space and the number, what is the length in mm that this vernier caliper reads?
mm 3.8
